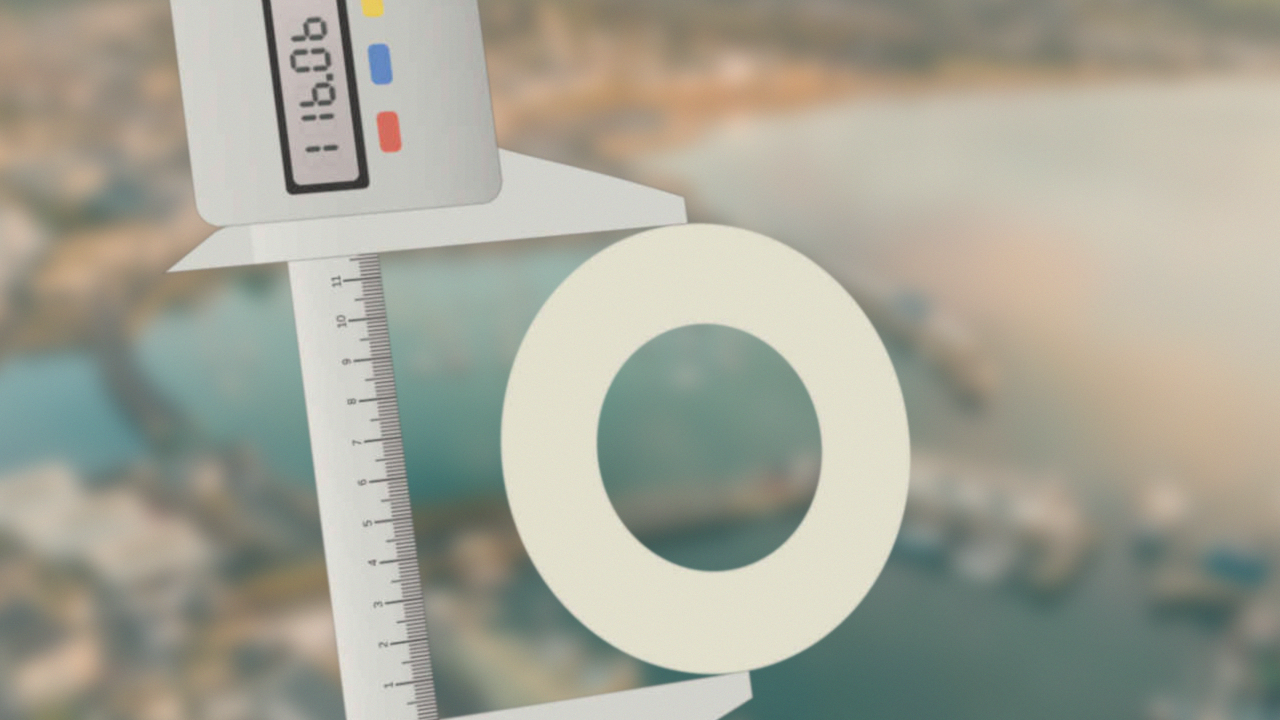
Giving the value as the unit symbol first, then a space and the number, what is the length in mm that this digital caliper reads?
mm 116.06
